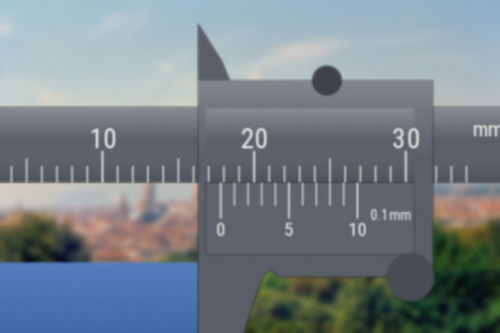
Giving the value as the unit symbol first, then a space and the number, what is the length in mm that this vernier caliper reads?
mm 17.8
